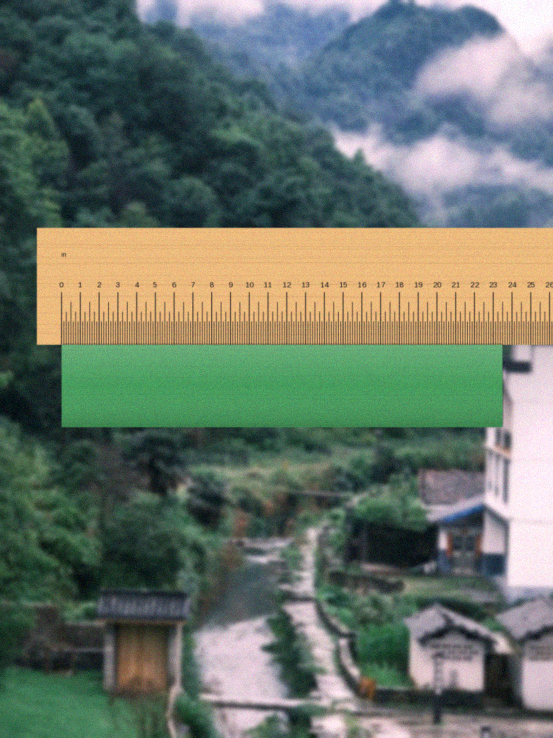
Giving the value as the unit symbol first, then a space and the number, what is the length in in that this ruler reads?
in 23.5
